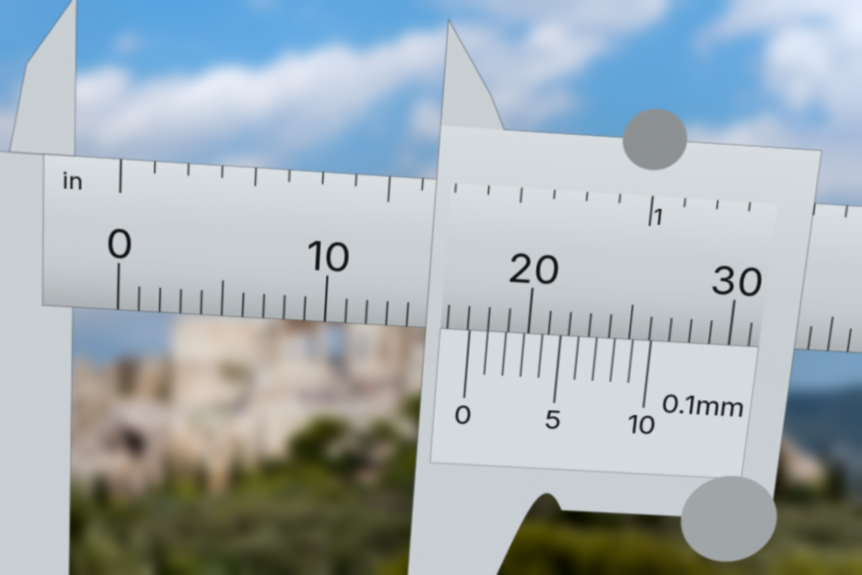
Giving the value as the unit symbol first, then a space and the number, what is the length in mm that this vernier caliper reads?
mm 17.1
